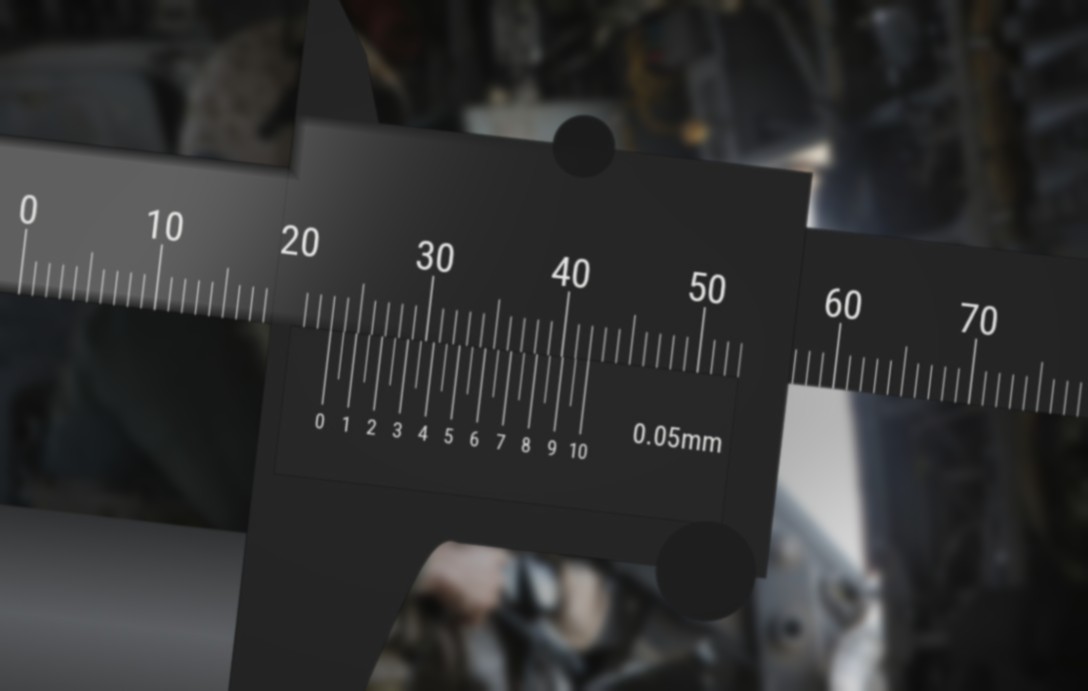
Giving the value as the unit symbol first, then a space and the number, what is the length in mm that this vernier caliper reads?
mm 23.0
